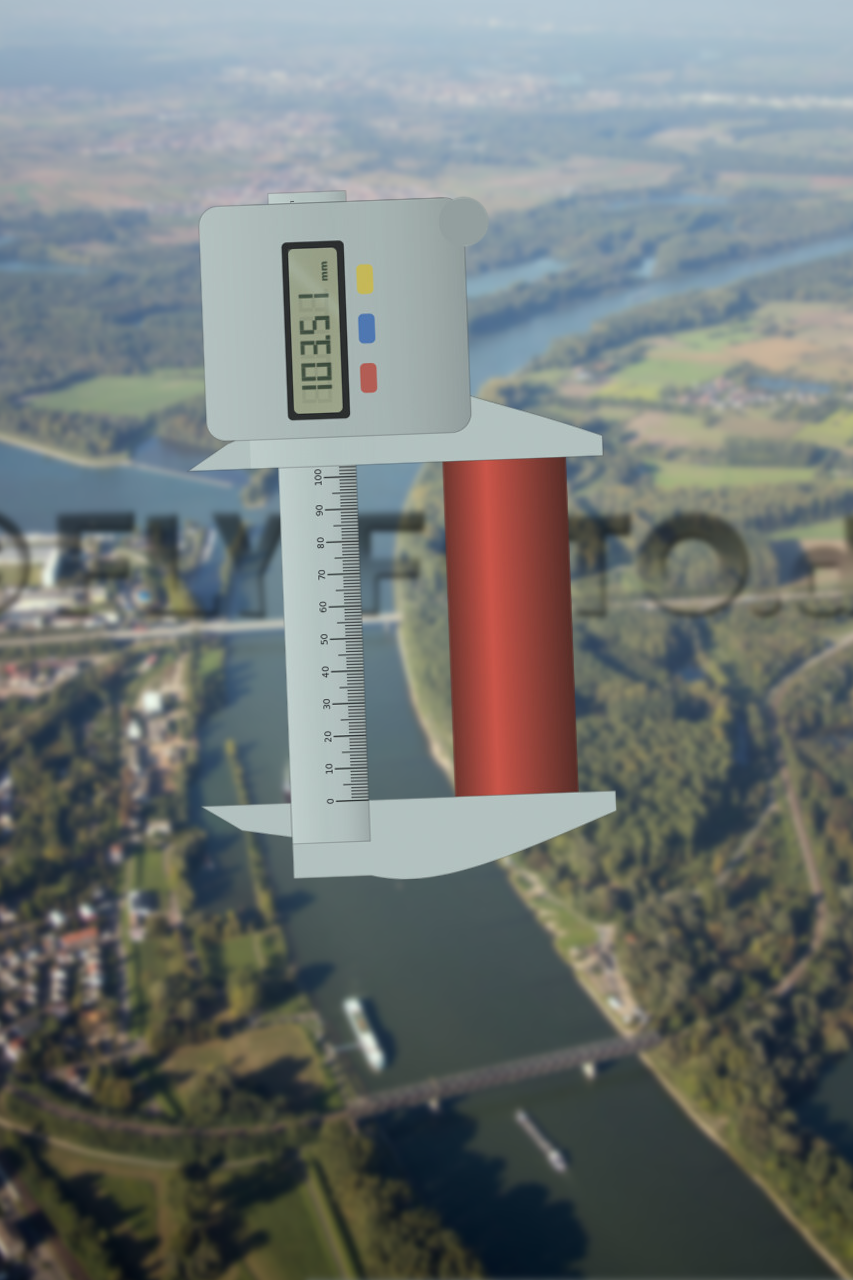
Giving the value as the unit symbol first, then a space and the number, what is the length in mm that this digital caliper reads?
mm 103.51
